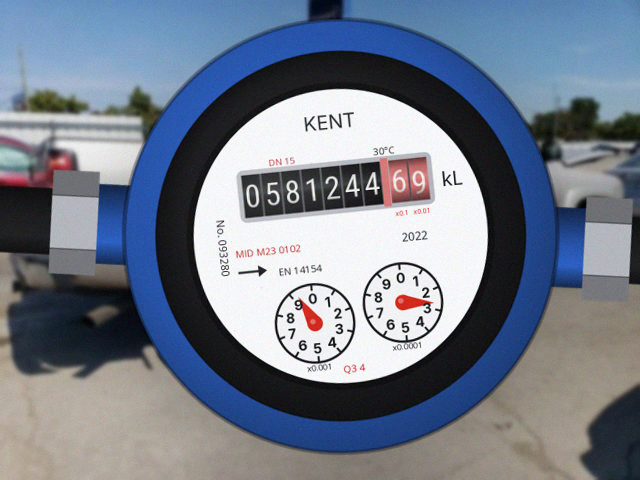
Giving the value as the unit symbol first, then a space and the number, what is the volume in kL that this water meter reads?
kL 581244.6892
